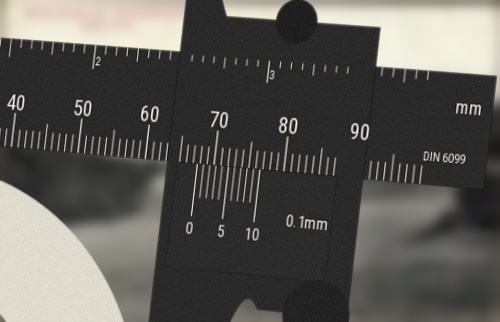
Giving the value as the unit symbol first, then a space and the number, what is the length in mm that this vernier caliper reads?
mm 67.6
